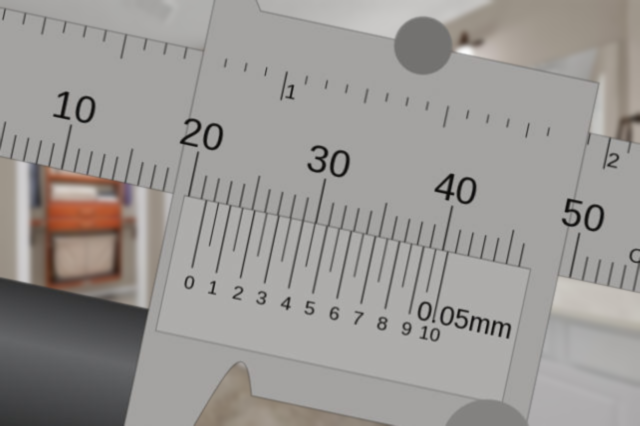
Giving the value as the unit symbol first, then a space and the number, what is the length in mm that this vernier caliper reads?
mm 21.4
